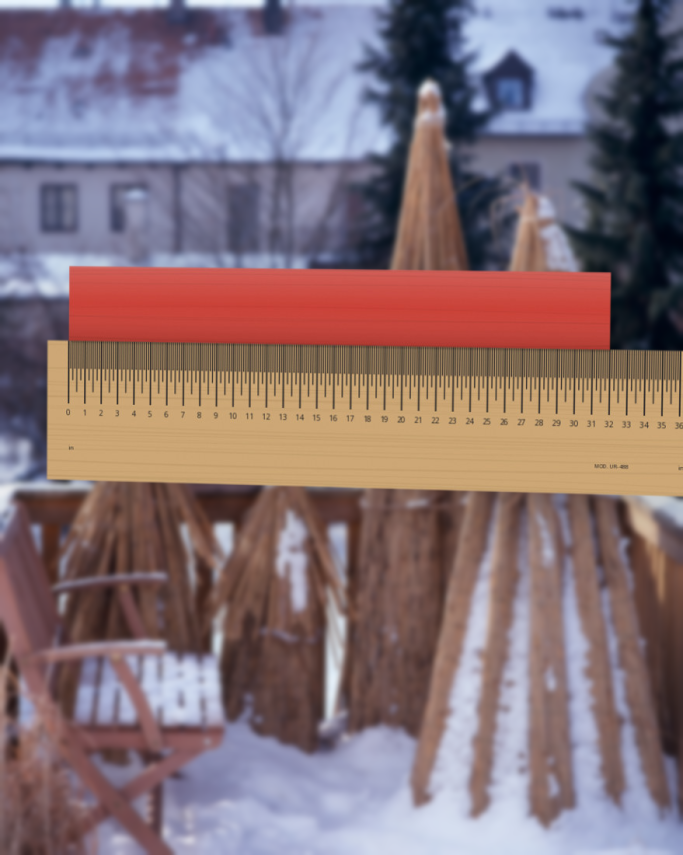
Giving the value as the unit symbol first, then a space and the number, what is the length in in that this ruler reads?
in 32
